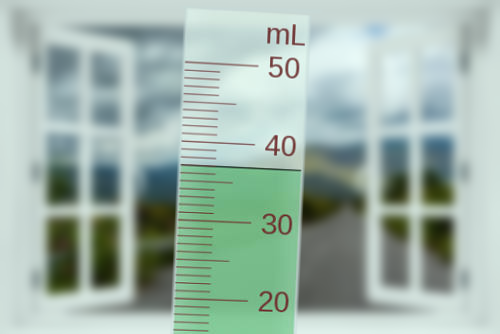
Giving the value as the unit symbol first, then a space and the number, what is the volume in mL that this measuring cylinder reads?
mL 37
